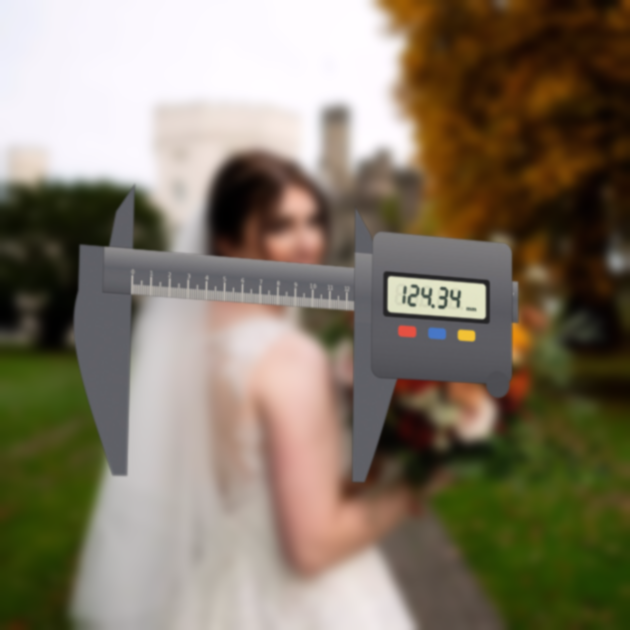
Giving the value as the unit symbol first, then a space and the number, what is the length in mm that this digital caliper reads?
mm 124.34
